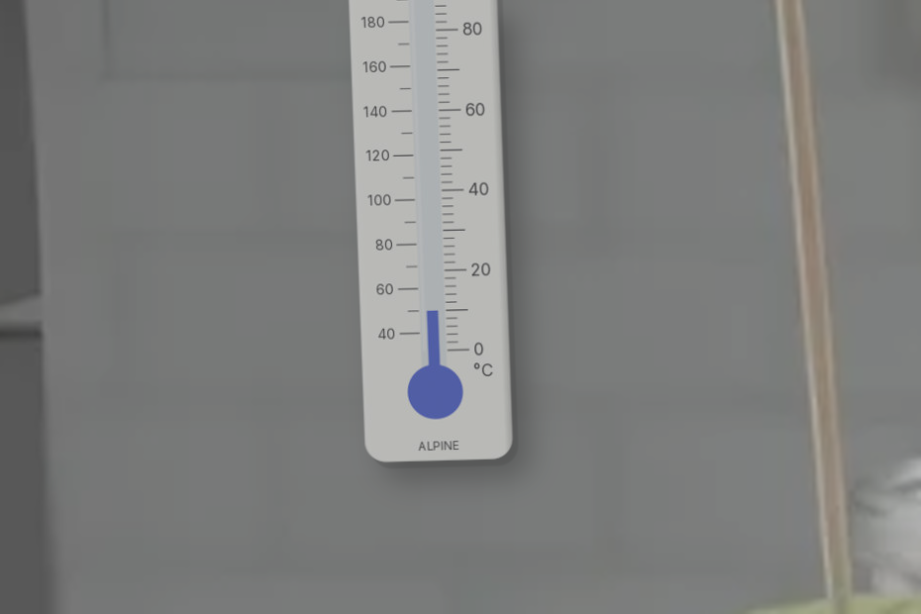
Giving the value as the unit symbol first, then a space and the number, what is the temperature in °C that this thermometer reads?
°C 10
